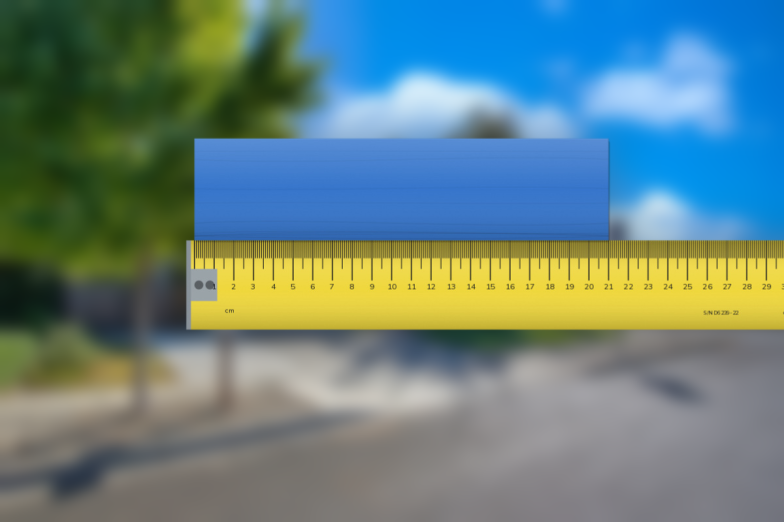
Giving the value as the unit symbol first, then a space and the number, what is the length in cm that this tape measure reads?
cm 21
